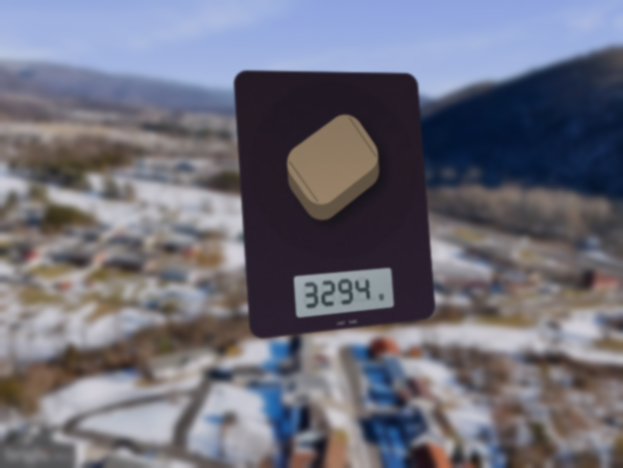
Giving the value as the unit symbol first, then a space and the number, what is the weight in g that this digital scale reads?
g 3294
